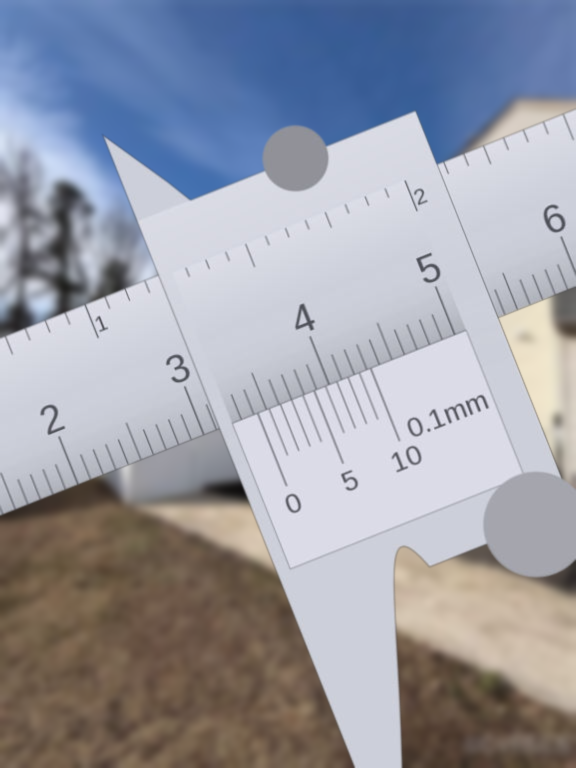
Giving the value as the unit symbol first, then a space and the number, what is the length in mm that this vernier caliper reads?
mm 34.3
